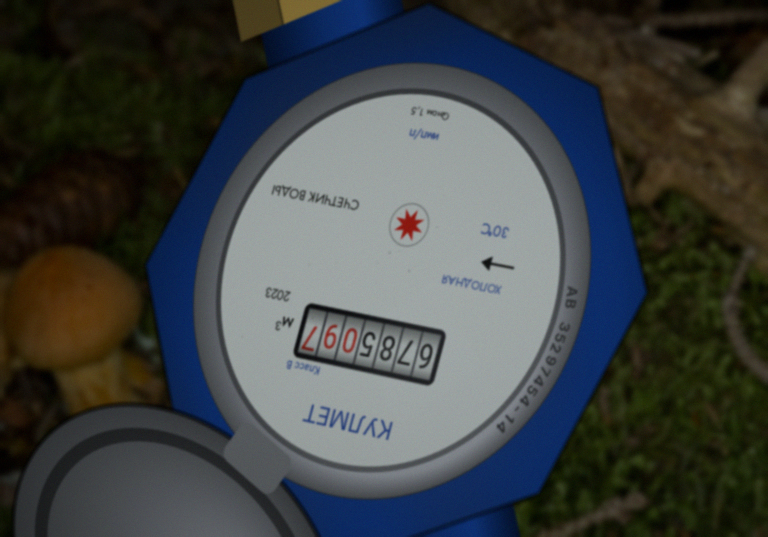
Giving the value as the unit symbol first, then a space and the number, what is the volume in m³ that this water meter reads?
m³ 6785.097
